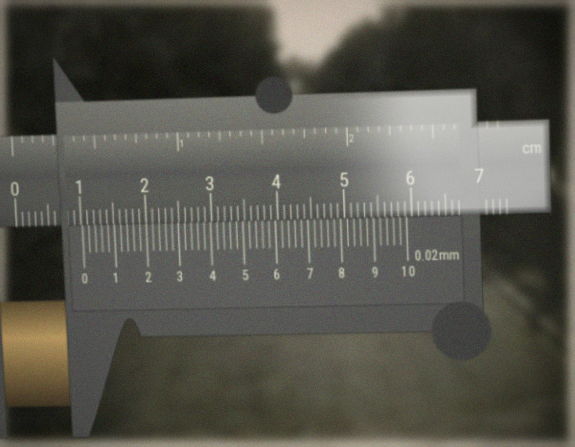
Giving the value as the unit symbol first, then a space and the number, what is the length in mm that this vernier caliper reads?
mm 10.2
